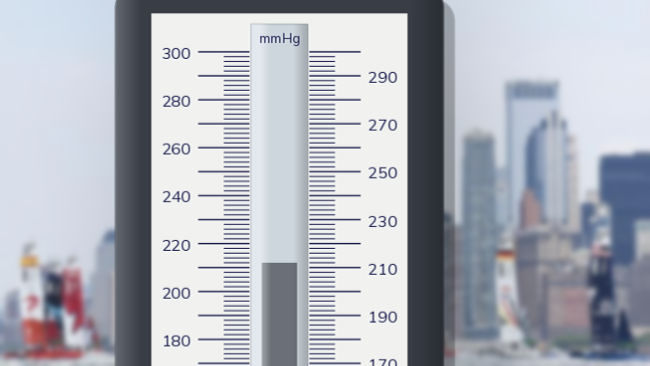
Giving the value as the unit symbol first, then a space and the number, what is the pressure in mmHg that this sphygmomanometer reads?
mmHg 212
